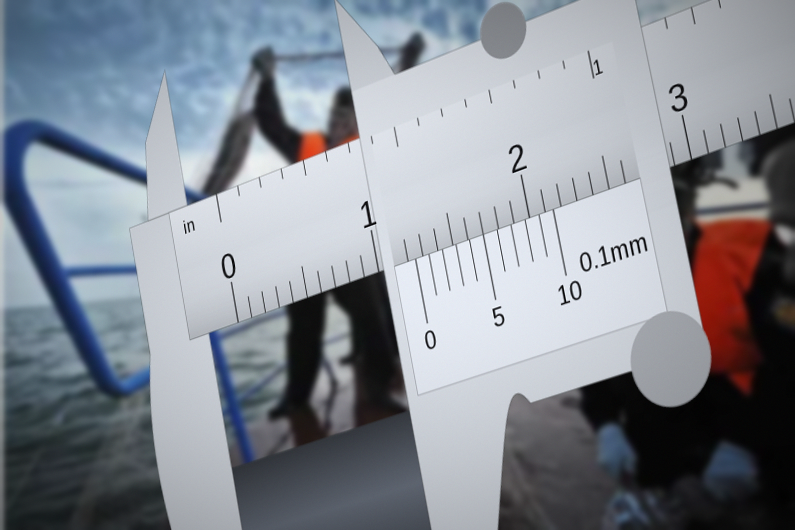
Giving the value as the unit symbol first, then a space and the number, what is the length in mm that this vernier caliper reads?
mm 12.5
